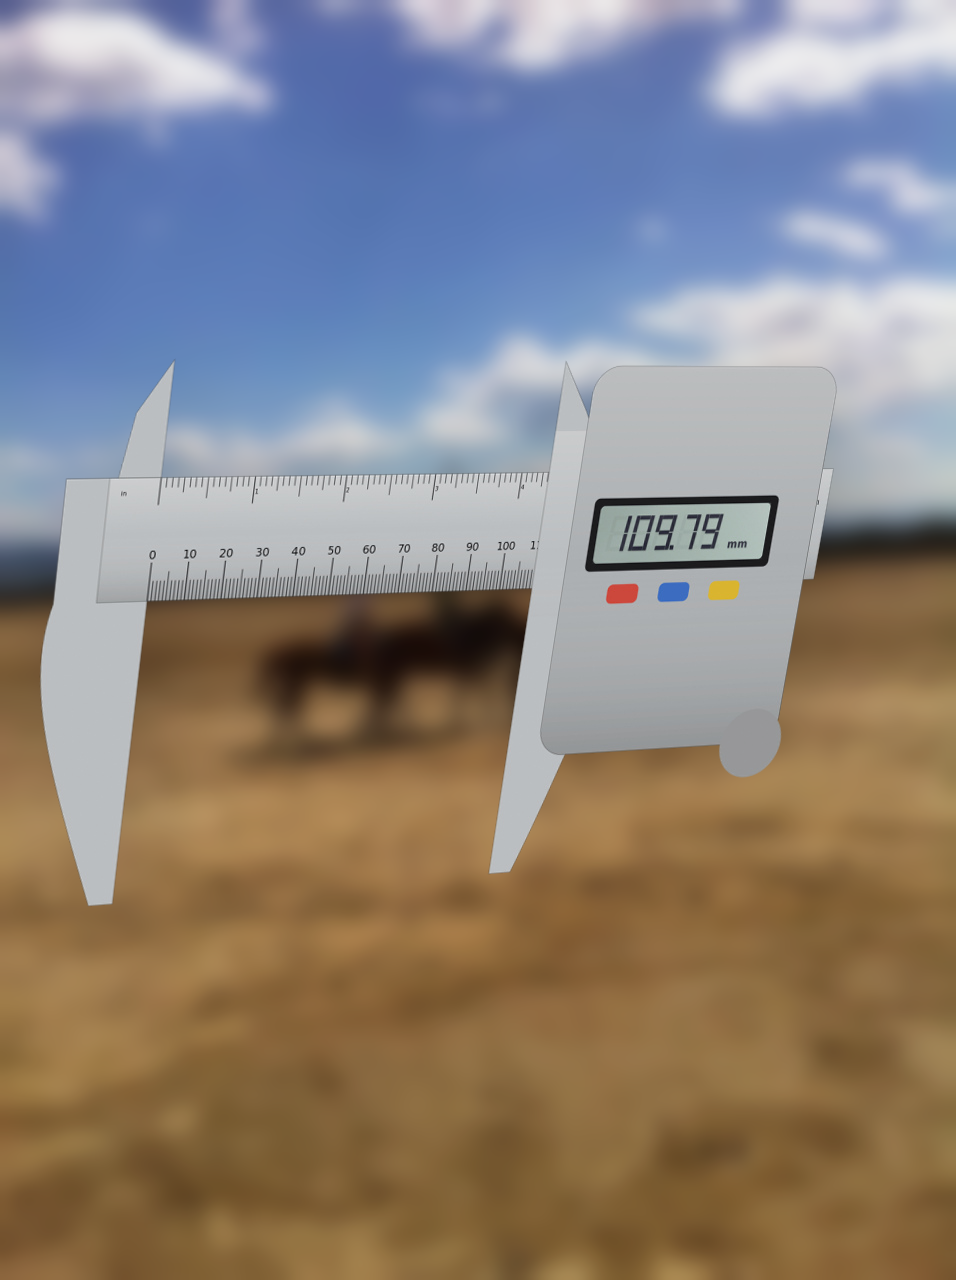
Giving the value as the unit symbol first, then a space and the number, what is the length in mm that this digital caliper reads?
mm 109.79
